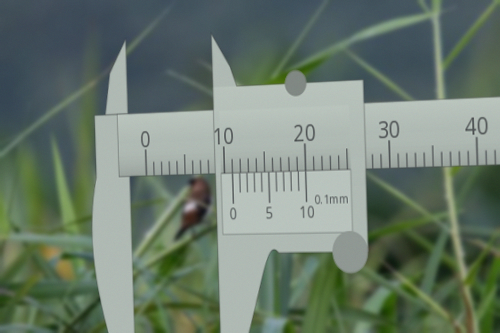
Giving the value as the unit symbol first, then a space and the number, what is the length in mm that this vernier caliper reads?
mm 11.0
